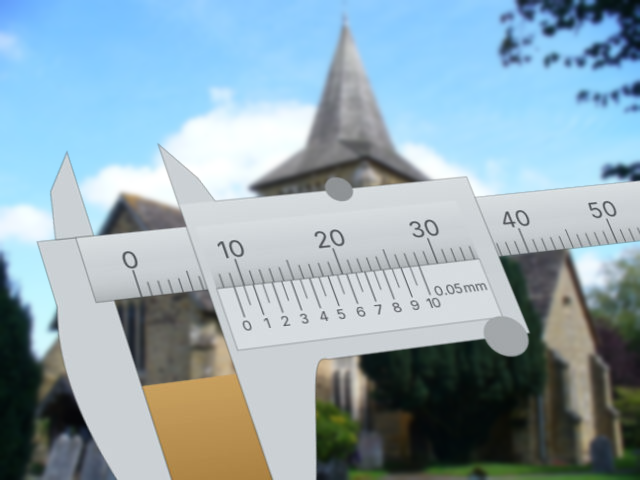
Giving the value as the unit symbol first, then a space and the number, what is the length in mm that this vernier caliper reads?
mm 9.0
